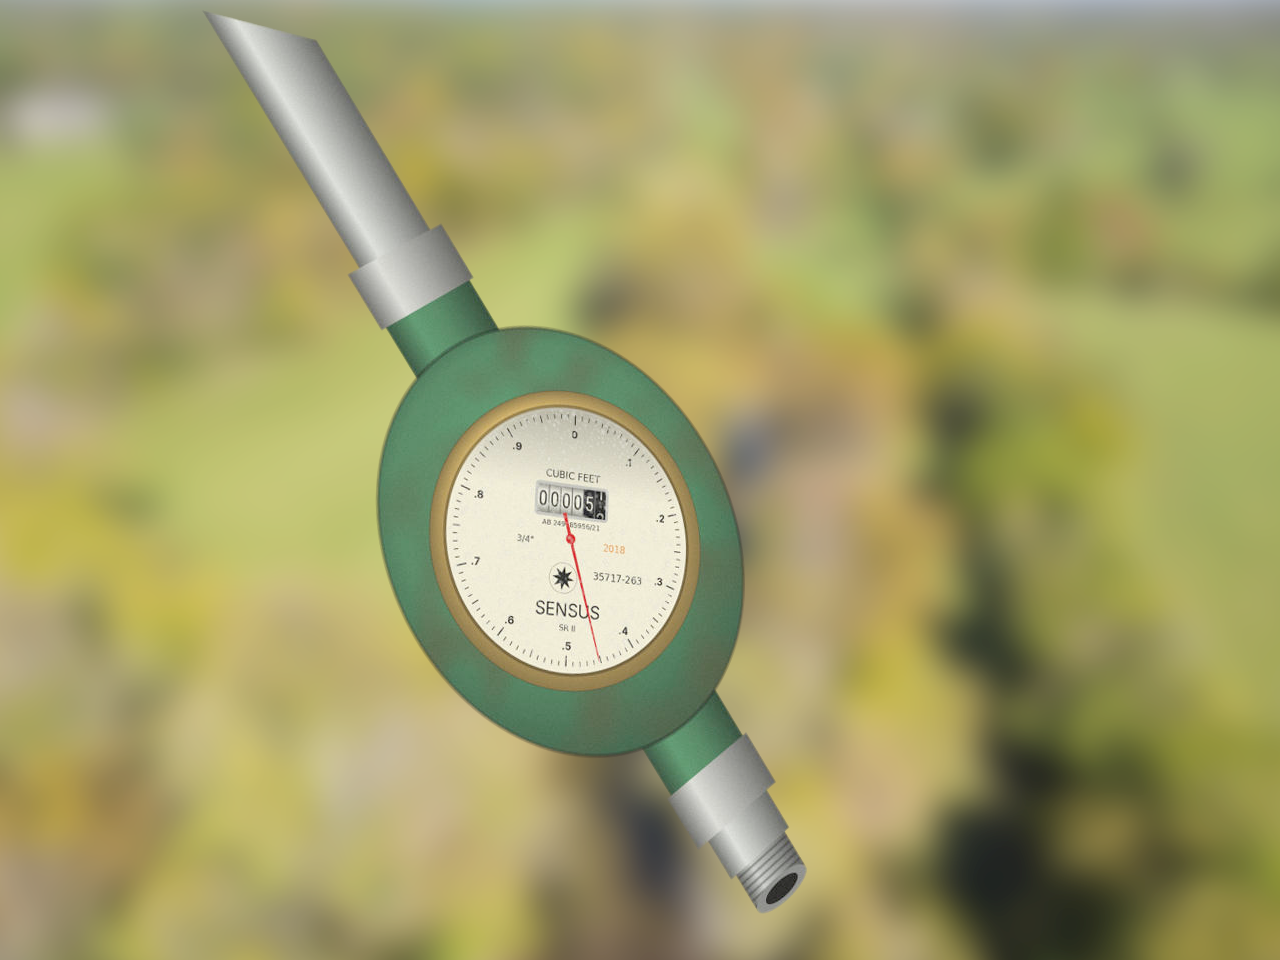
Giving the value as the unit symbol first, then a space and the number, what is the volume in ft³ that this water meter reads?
ft³ 51.45
